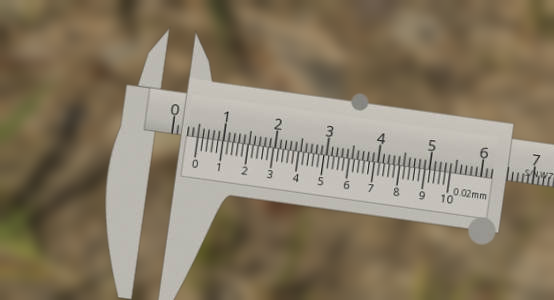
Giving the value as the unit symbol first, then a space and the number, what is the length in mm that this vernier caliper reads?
mm 5.0
